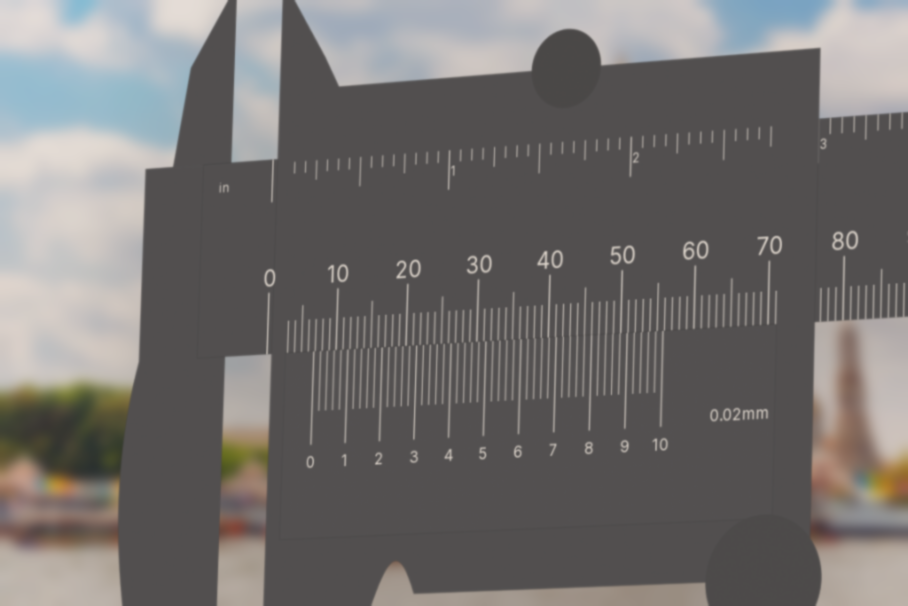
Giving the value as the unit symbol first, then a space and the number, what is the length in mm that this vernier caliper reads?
mm 6.8
